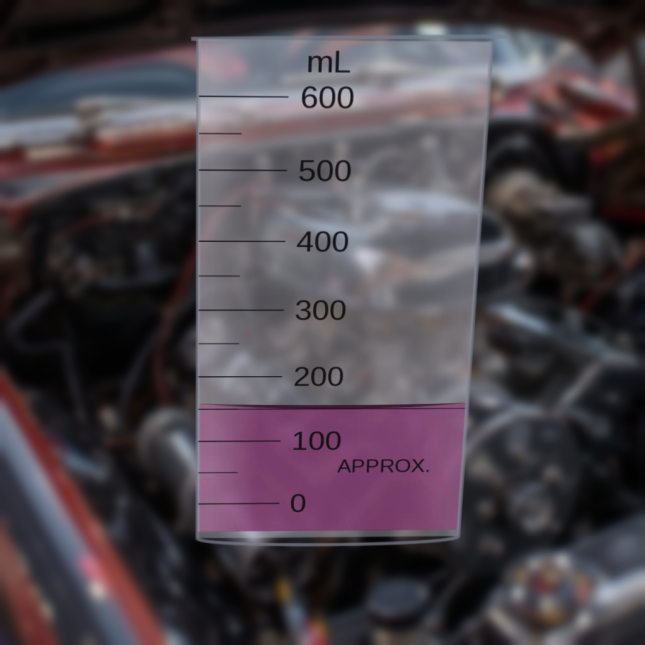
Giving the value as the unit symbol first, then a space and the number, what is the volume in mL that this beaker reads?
mL 150
